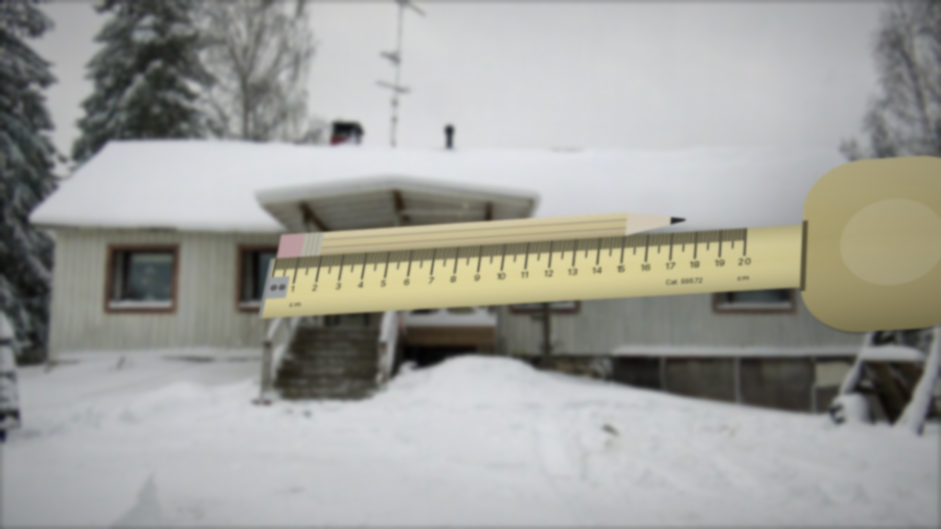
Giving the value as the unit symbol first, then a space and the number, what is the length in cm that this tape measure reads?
cm 17.5
